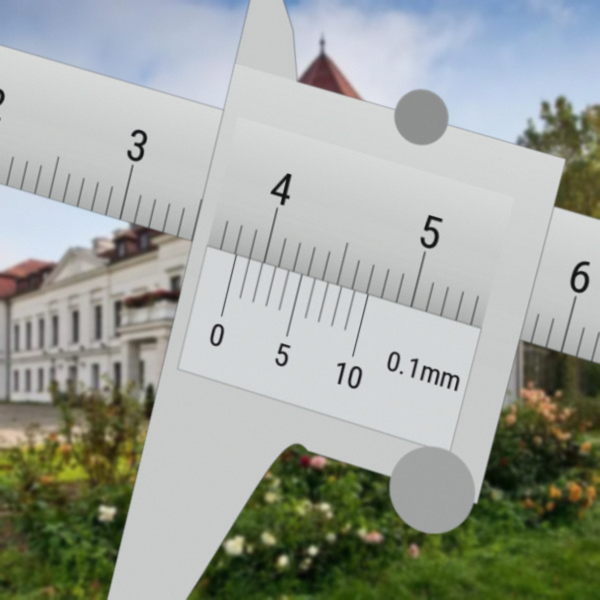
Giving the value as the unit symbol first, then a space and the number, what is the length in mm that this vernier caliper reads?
mm 38.1
